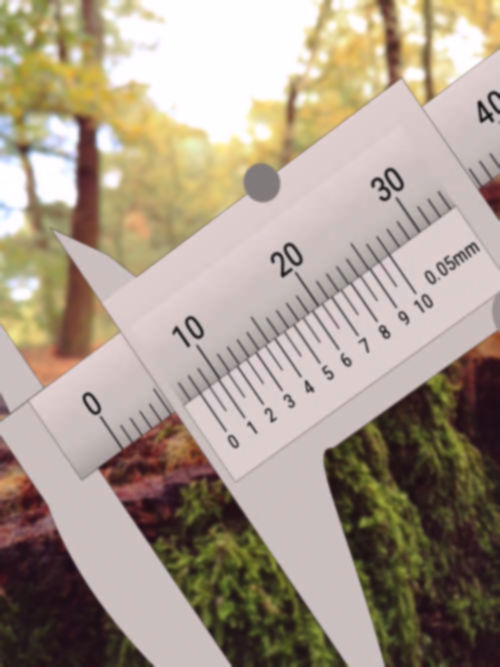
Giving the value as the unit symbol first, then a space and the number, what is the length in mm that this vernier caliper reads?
mm 8.0
